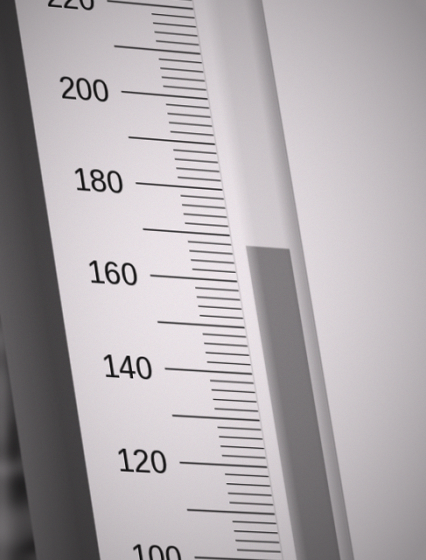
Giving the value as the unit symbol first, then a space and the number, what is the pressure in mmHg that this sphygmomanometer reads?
mmHg 168
